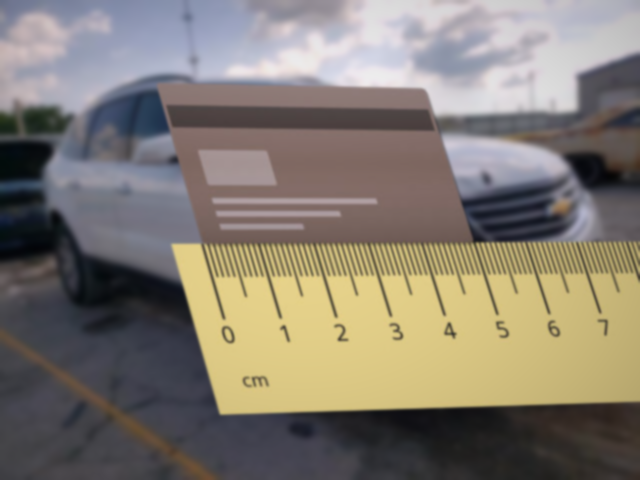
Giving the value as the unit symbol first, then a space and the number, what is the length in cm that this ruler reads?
cm 5
